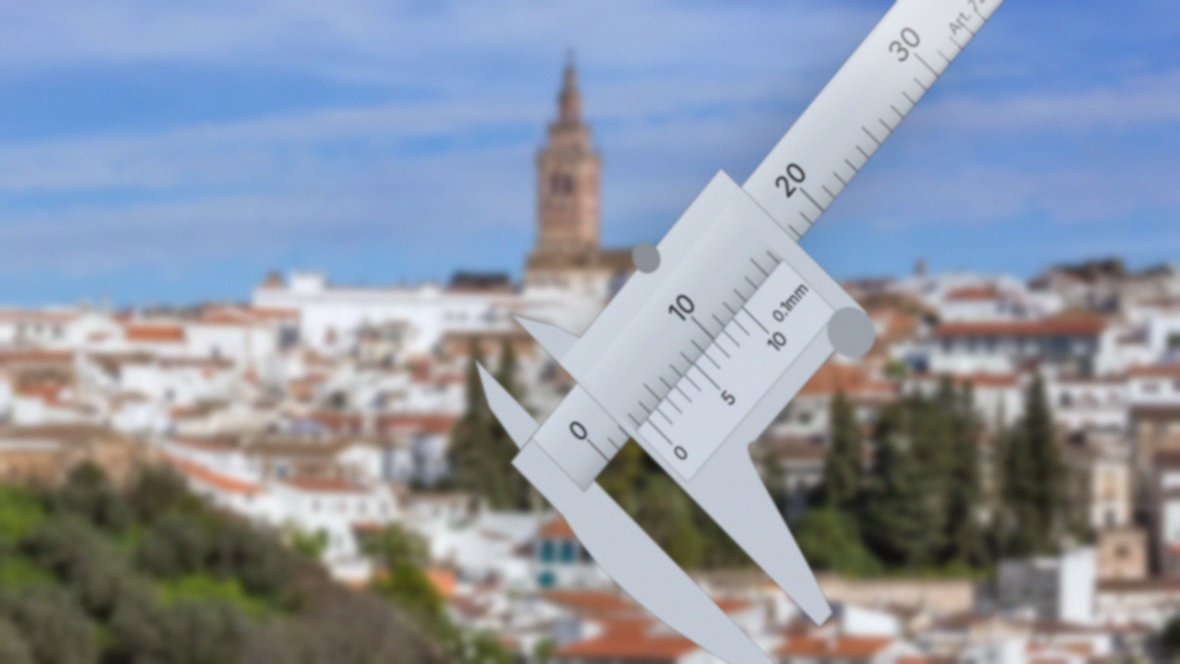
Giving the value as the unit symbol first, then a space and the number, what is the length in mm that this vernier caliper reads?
mm 3.6
